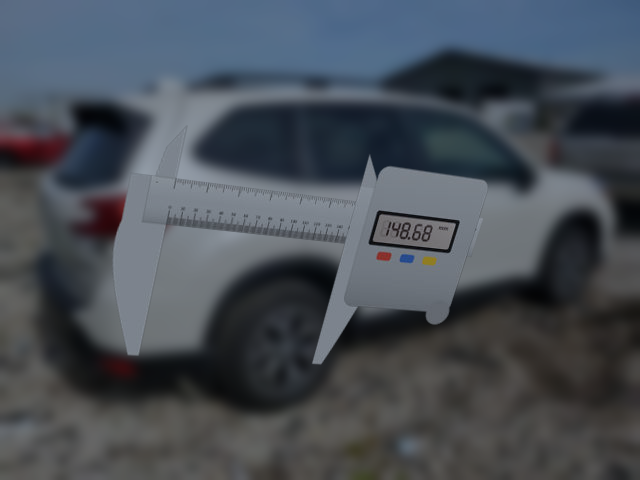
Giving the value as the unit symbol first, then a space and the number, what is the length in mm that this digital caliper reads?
mm 148.68
